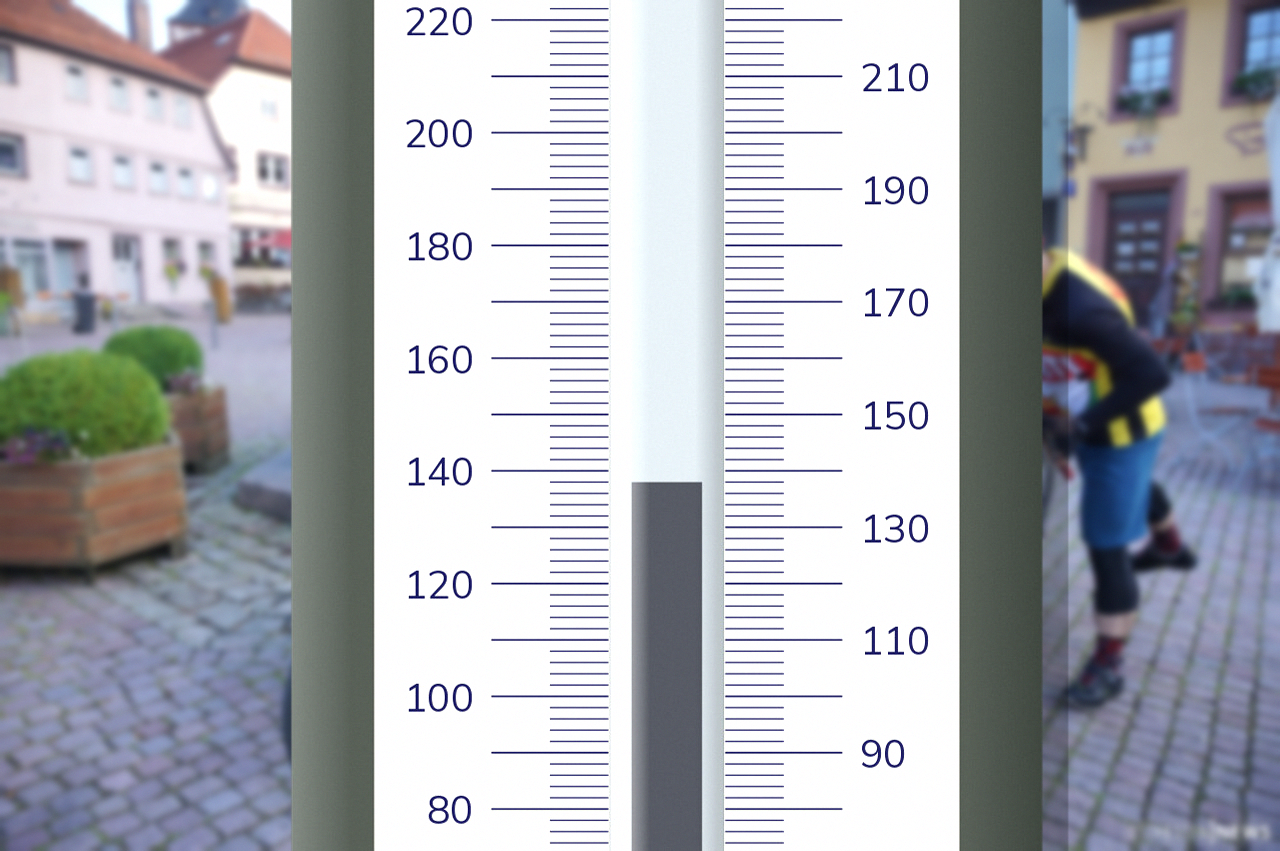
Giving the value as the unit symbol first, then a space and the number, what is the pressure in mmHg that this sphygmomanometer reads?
mmHg 138
